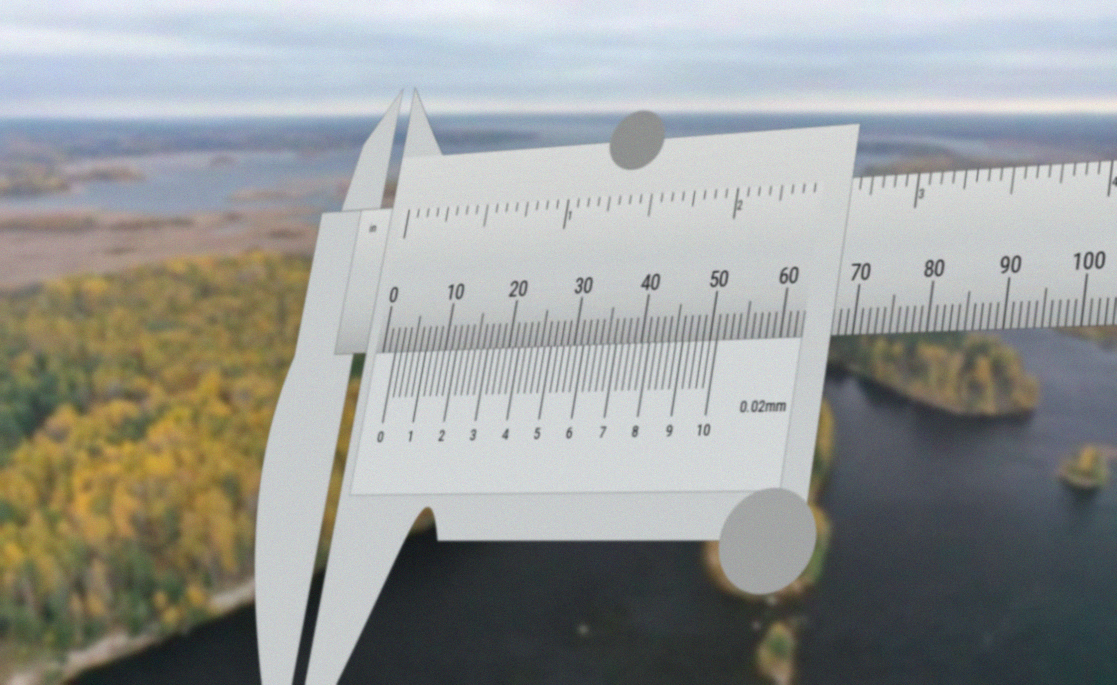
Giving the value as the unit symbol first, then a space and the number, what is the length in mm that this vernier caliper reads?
mm 2.0
